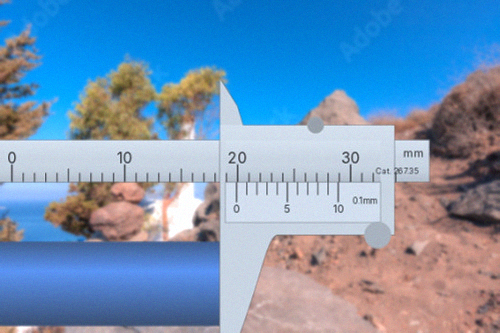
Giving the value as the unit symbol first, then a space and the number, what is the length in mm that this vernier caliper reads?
mm 19.9
